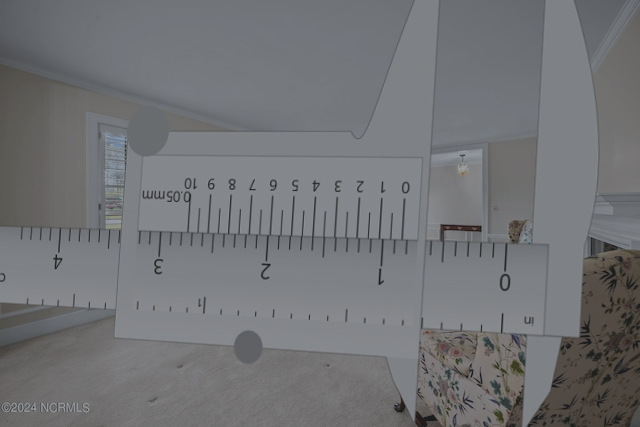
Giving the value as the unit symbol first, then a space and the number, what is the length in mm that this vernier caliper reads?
mm 8.4
